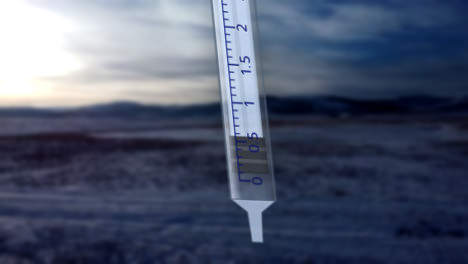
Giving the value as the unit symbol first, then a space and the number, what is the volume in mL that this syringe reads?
mL 0.1
